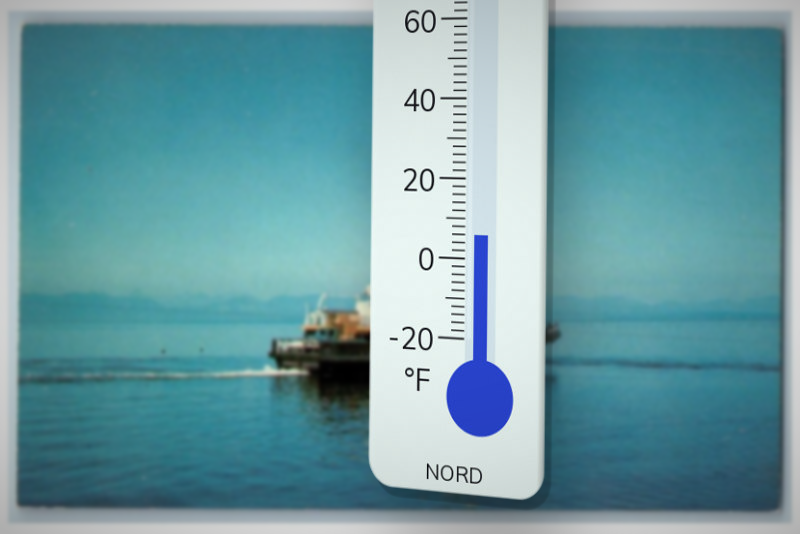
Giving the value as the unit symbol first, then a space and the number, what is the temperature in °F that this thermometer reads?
°F 6
